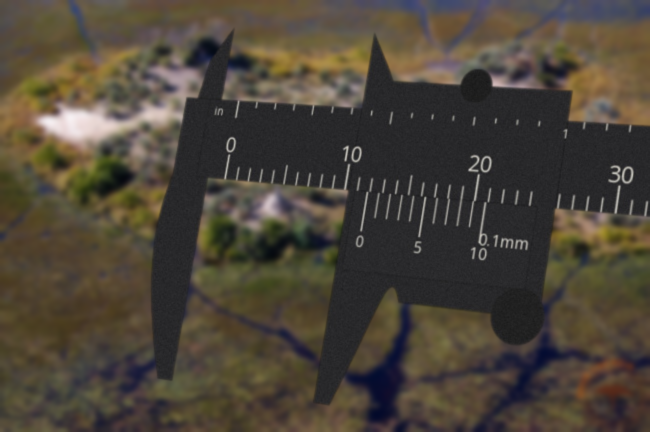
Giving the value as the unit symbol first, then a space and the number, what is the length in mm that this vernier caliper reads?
mm 11.8
